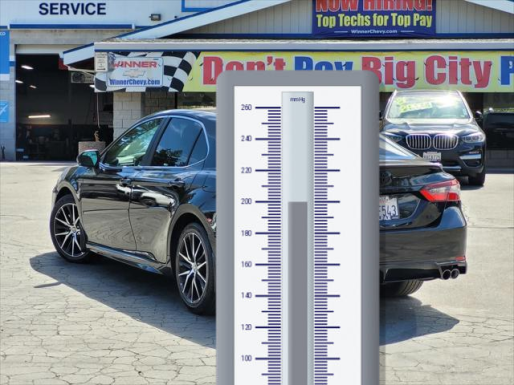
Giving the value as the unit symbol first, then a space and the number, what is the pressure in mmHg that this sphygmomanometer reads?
mmHg 200
